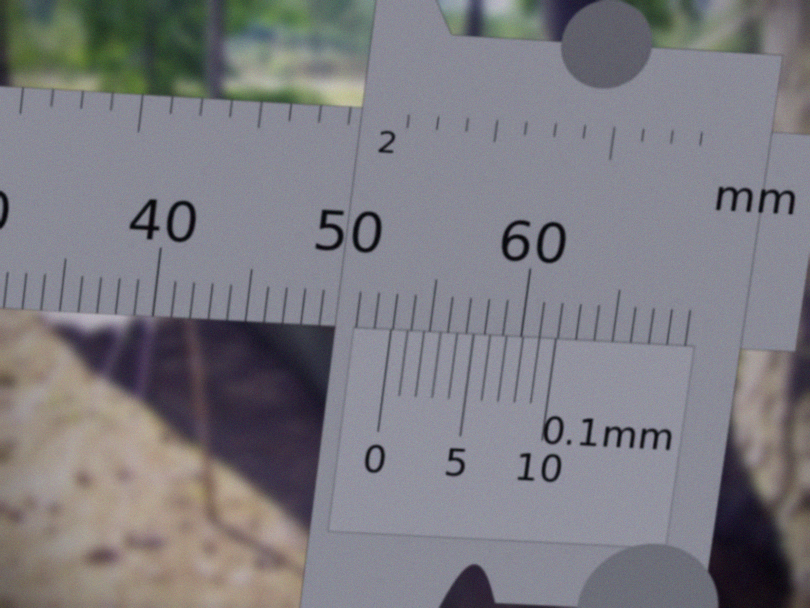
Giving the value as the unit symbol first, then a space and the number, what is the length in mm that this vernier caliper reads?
mm 52.9
